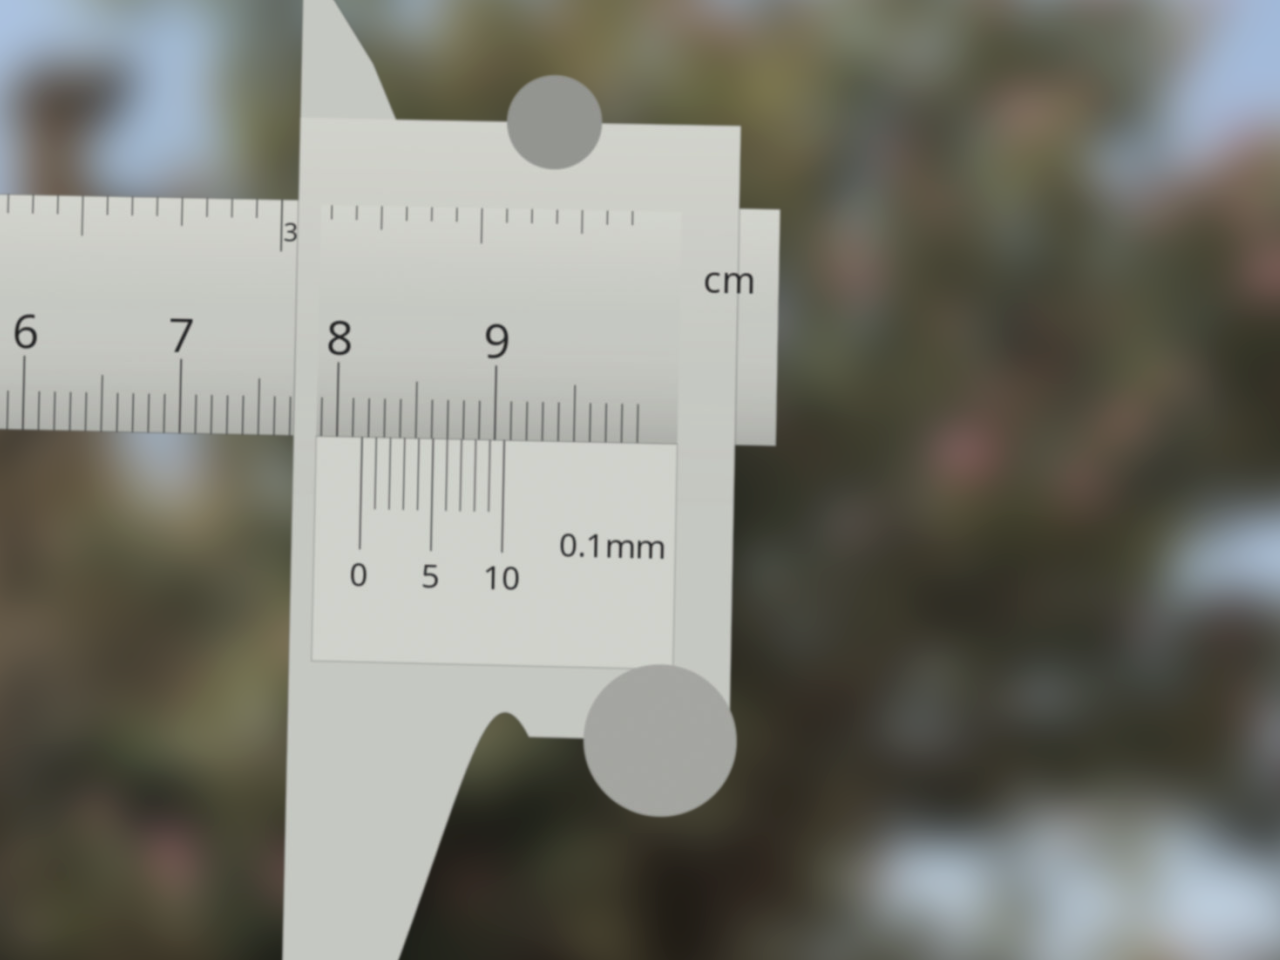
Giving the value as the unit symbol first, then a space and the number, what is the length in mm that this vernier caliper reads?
mm 81.6
